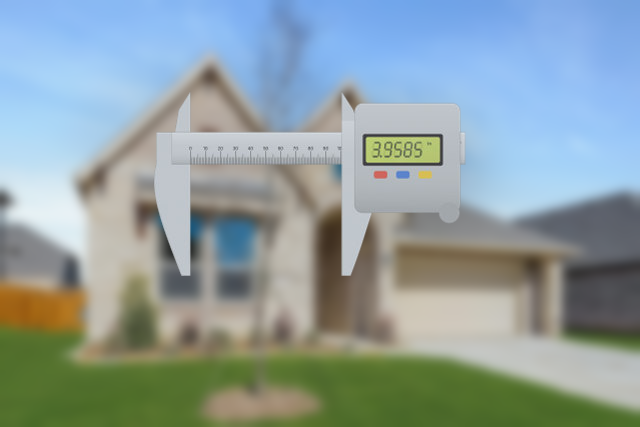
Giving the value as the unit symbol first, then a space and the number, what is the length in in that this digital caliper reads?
in 3.9585
